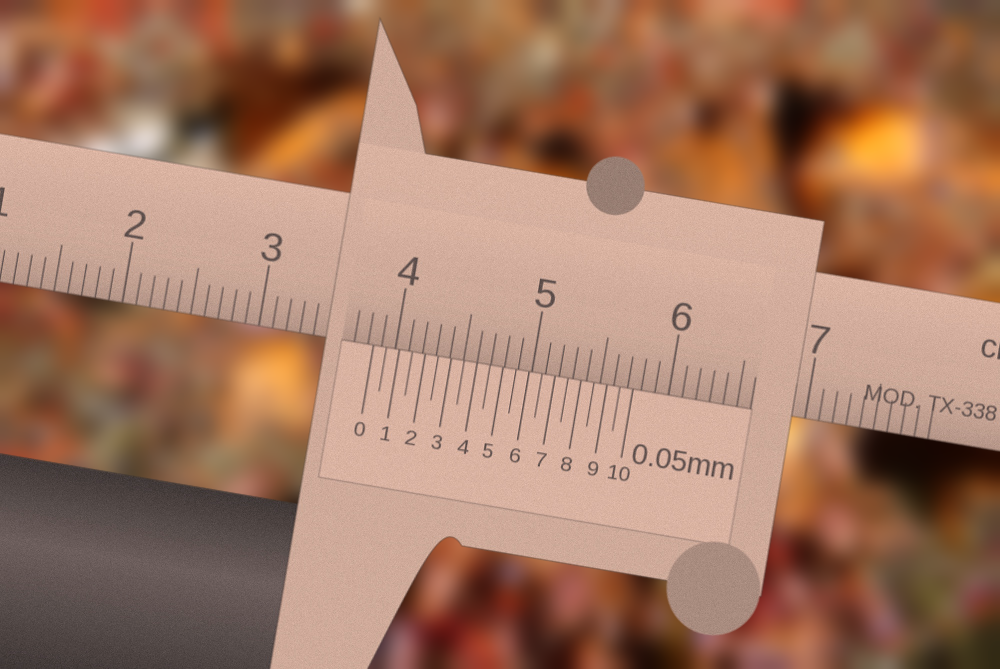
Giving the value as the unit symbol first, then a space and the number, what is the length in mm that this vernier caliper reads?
mm 38.4
